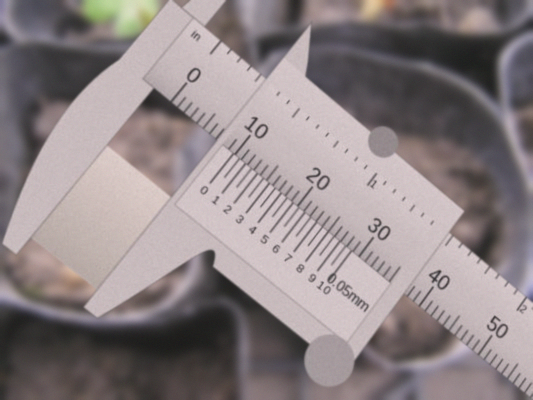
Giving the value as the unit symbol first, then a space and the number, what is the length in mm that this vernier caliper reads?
mm 9.8
